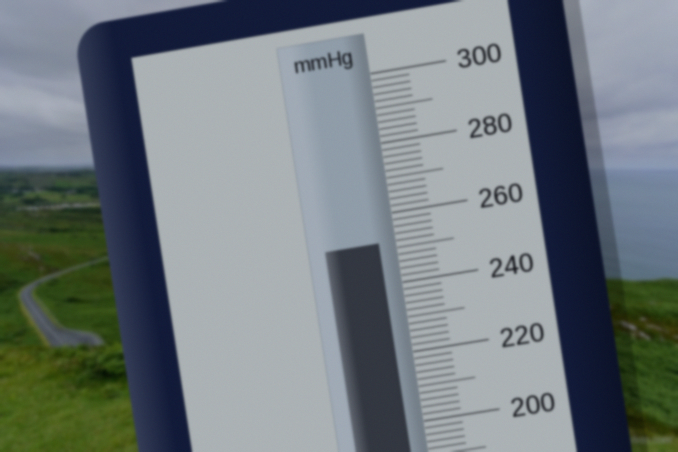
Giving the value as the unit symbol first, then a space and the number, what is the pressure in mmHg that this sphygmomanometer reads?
mmHg 252
